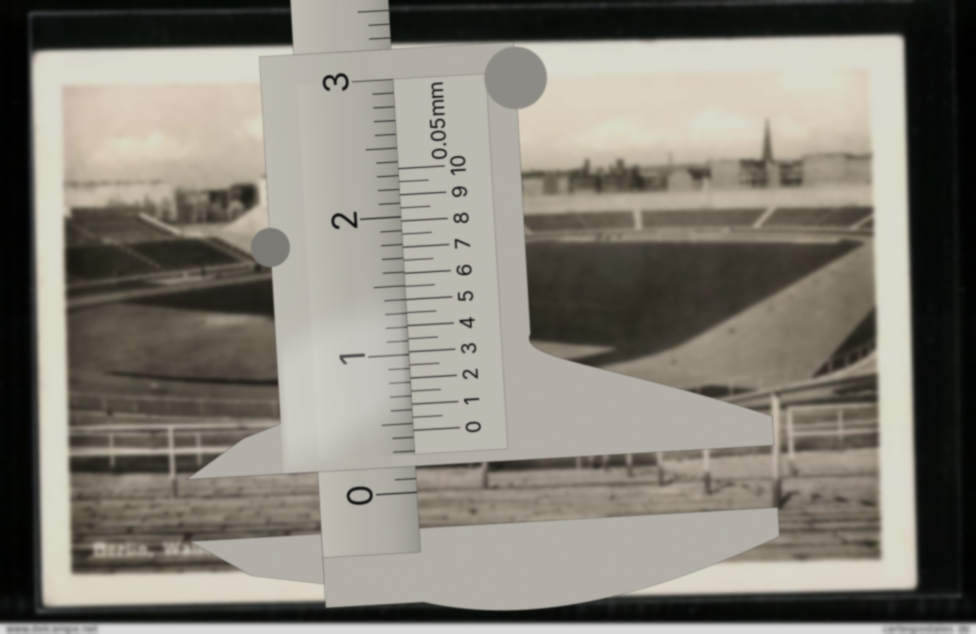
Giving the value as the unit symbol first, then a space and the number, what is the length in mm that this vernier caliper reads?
mm 4.5
